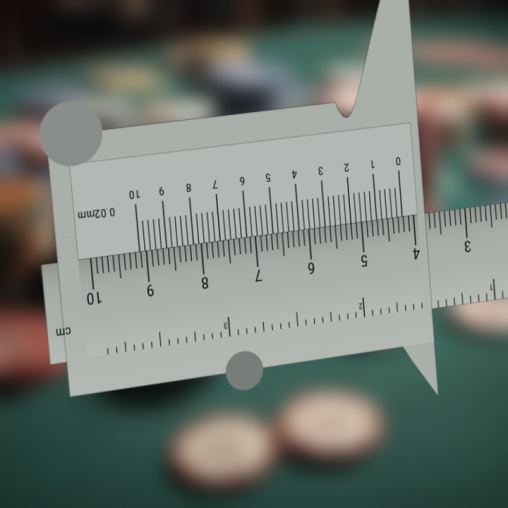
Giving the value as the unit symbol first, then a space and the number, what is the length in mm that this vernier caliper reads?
mm 42.2
